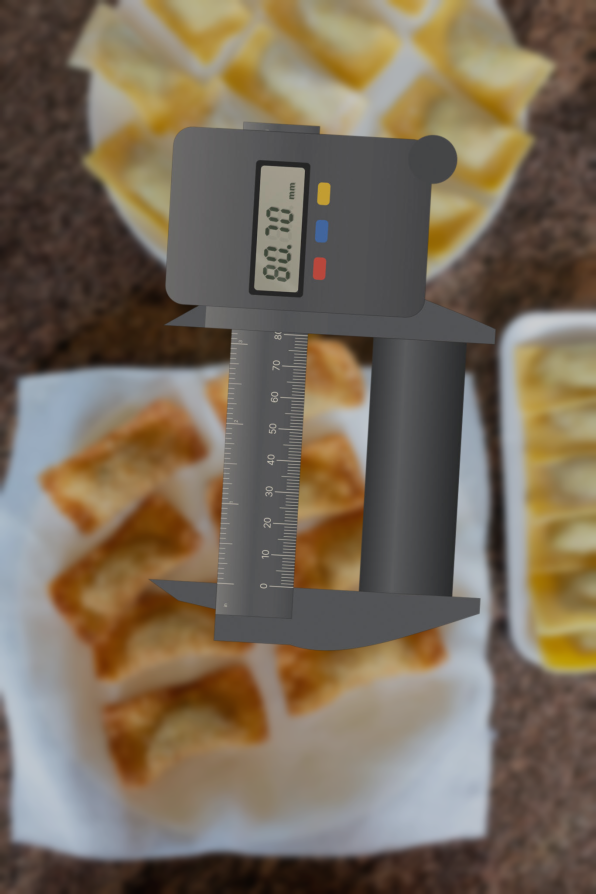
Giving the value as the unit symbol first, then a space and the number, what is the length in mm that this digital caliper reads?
mm 80.70
